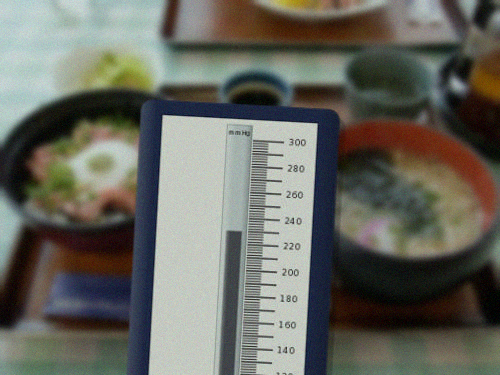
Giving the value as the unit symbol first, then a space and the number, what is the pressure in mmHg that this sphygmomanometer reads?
mmHg 230
